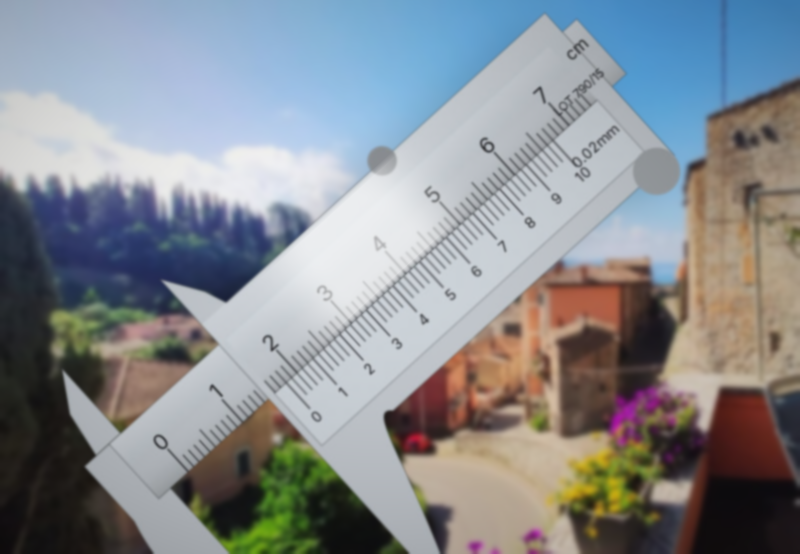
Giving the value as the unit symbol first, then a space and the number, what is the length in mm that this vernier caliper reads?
mm 18.0
